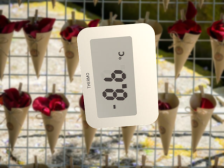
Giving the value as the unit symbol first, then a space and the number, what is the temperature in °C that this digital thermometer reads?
°C -8.6
